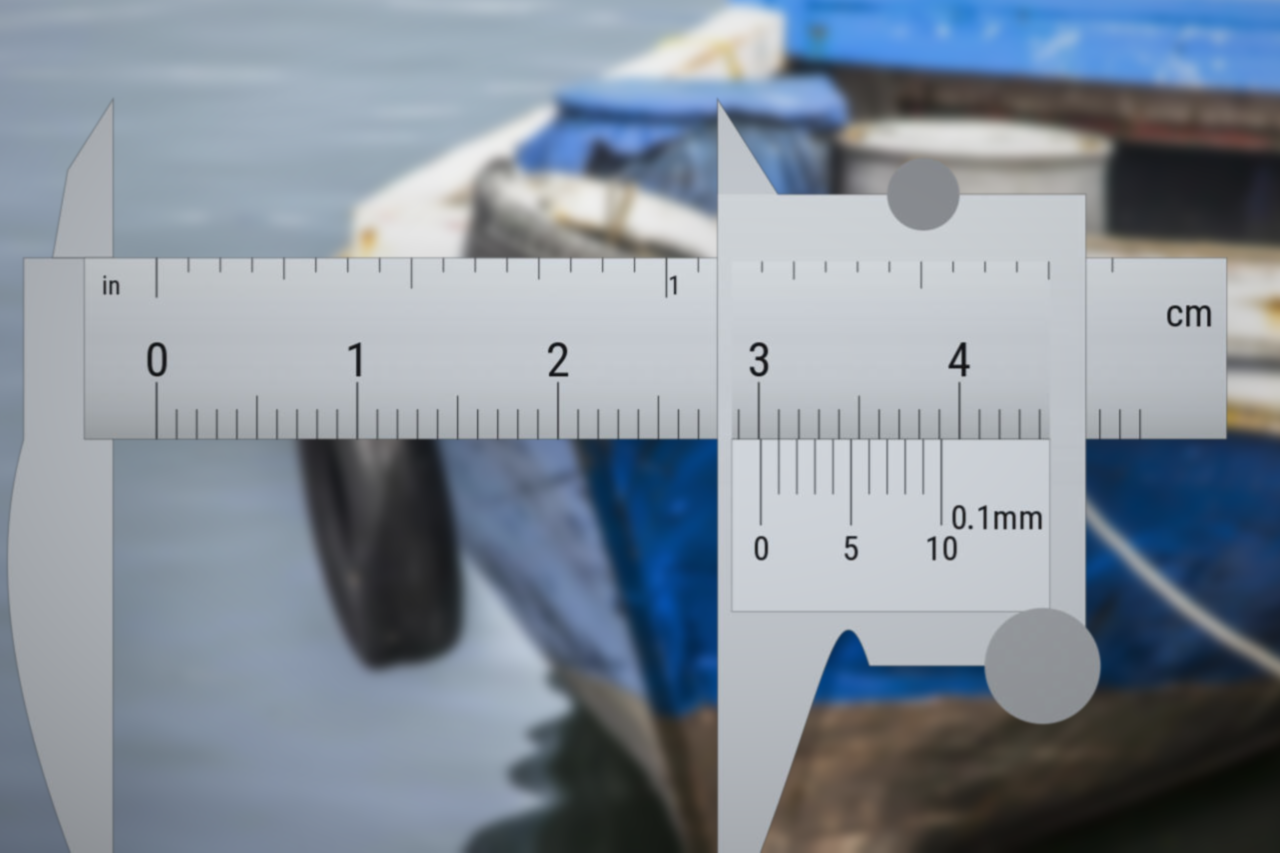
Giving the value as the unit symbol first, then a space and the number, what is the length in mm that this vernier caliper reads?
mm 30.1
